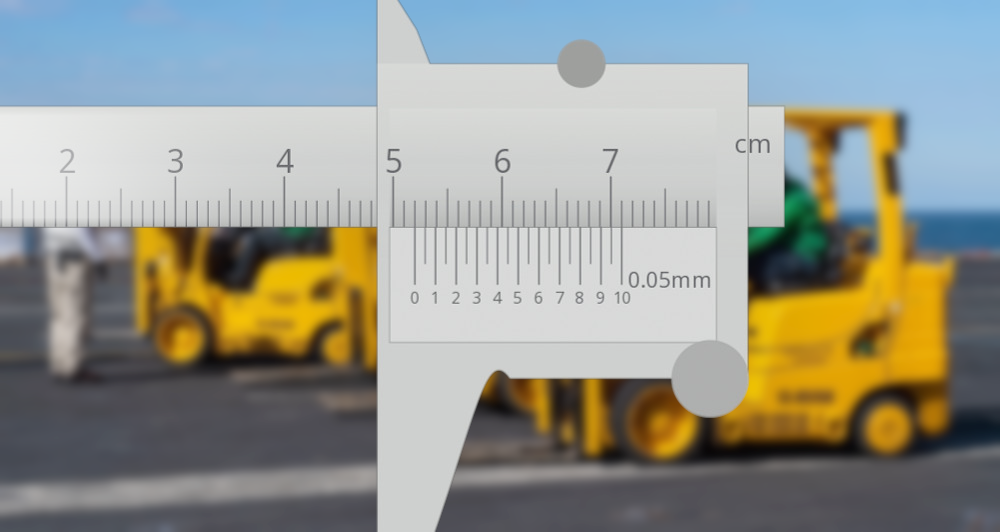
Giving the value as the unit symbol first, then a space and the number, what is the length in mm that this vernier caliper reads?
mm 52.0
